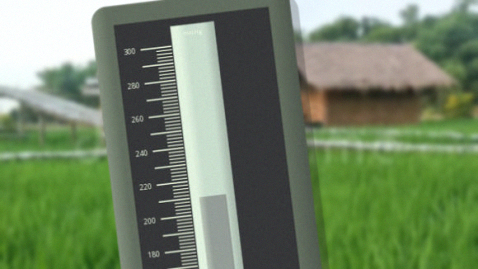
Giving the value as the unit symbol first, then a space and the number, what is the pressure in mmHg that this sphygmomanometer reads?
mmHg 210
